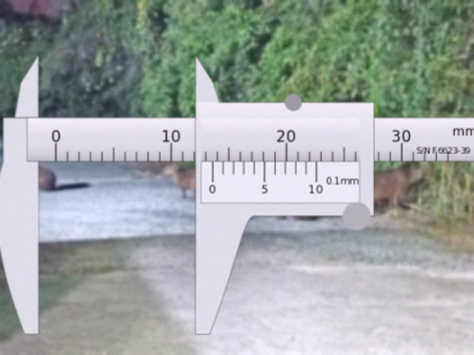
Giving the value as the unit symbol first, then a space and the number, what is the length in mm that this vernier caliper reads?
mm 13.6
